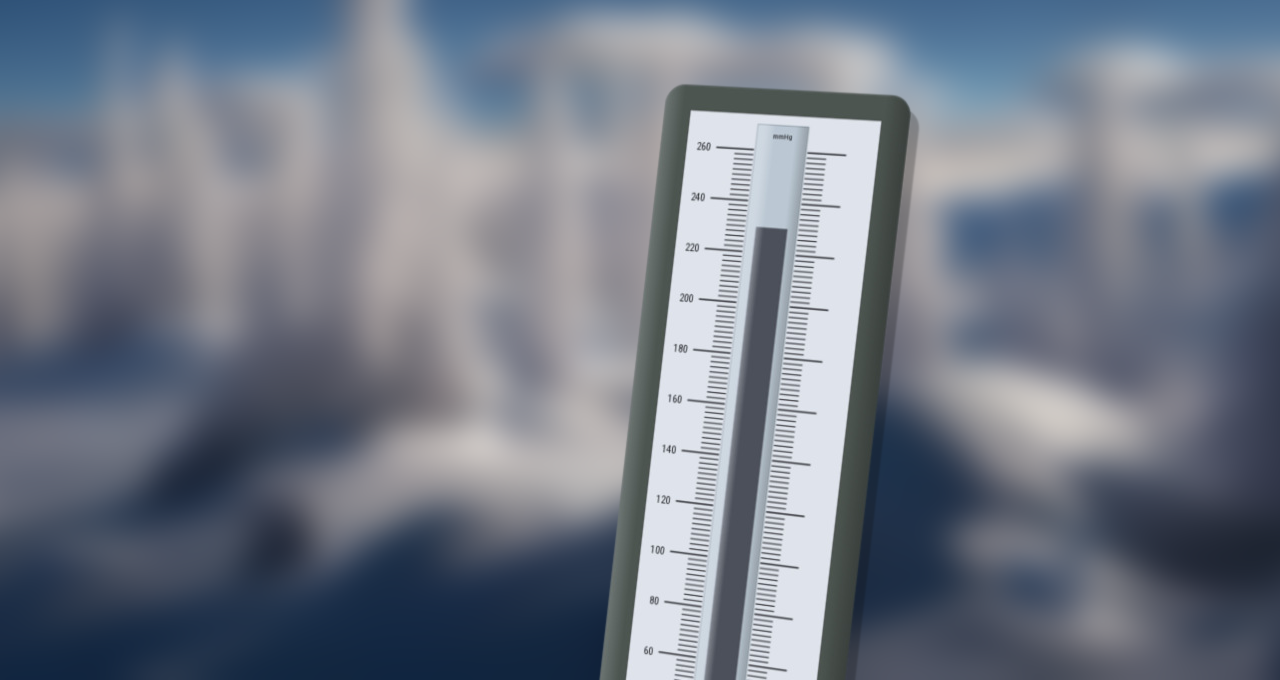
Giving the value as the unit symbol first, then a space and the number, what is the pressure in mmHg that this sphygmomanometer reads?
mmHg 230
